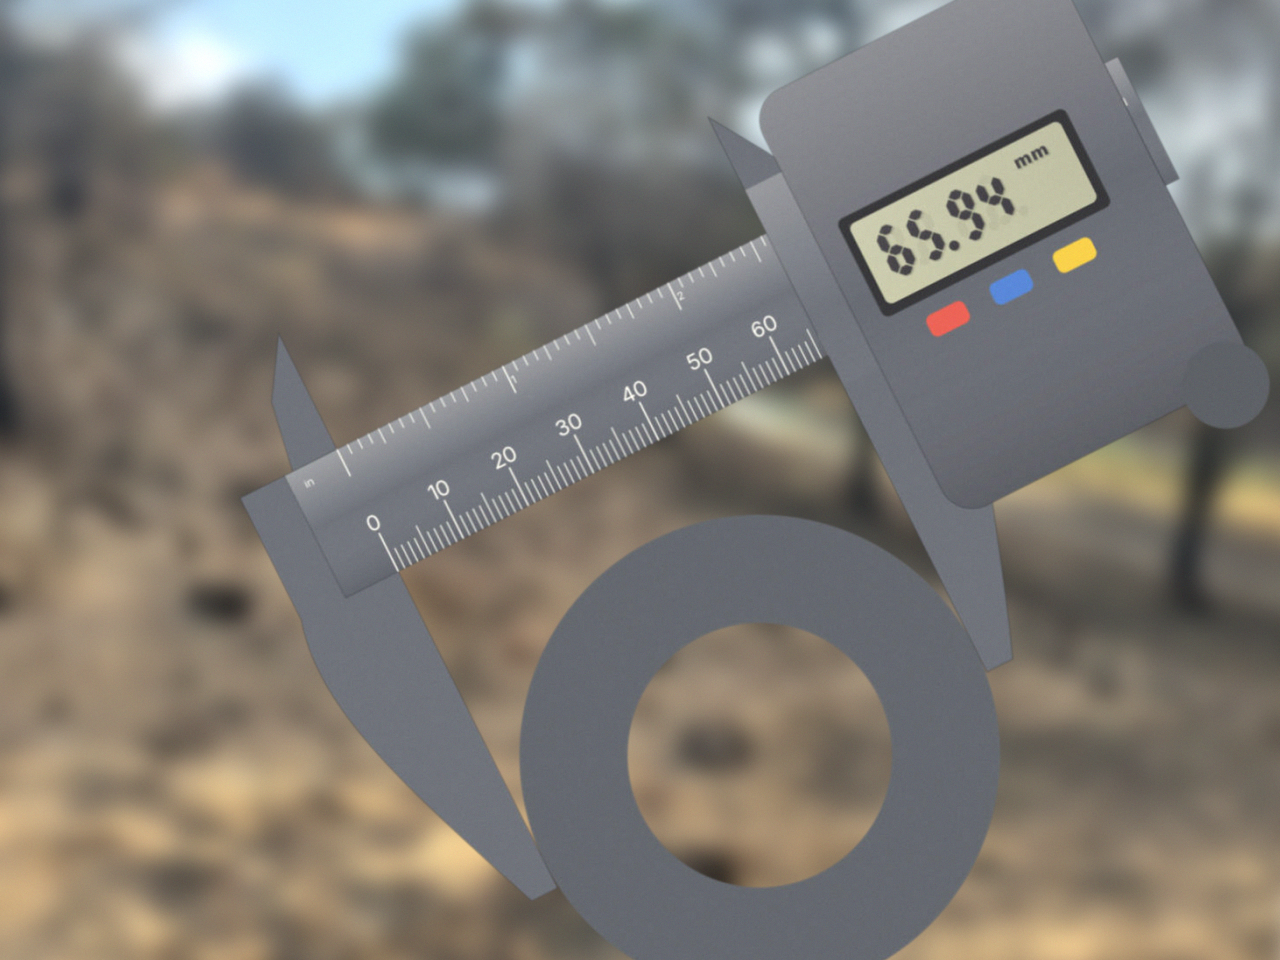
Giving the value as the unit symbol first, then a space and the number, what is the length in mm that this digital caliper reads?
mm 65.94
